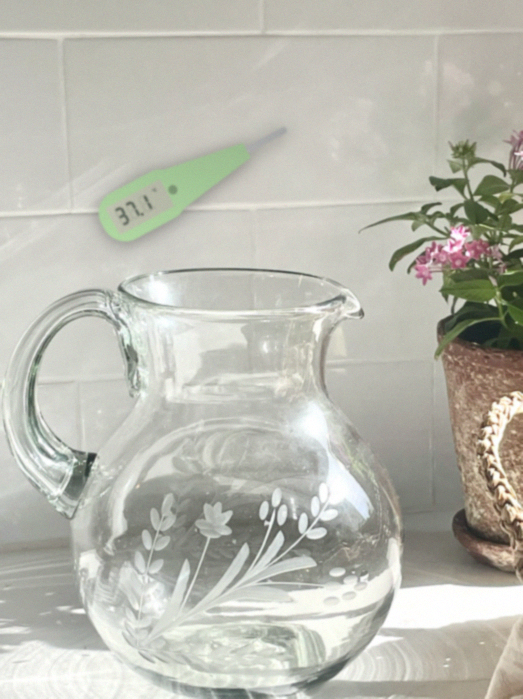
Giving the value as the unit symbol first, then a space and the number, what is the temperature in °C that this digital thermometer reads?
°C 37.1
